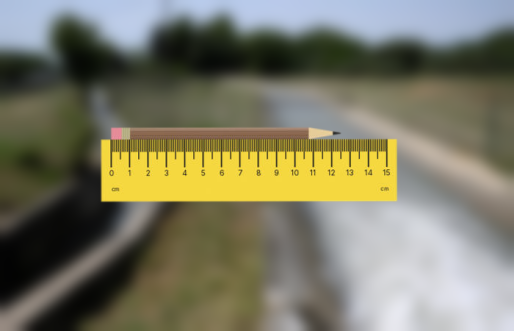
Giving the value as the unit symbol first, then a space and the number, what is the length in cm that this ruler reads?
cm 12.5
